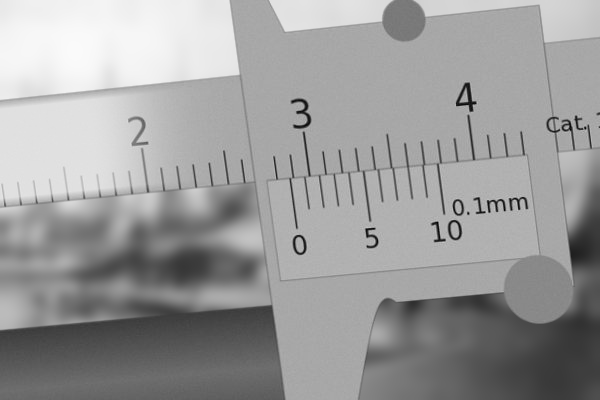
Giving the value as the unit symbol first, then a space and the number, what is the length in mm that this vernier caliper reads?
mm 28.8
